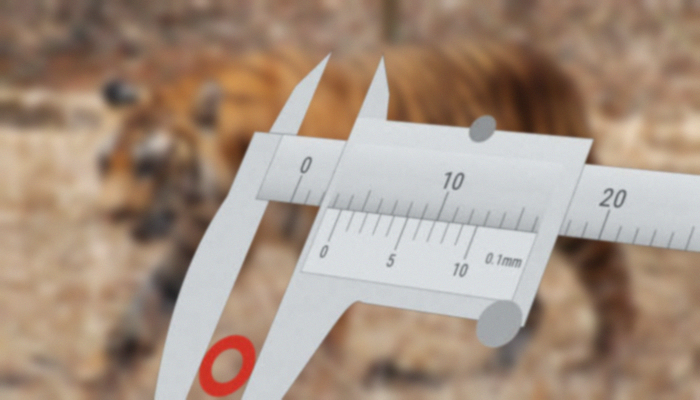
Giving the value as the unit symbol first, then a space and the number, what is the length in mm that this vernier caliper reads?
mm 3.6
